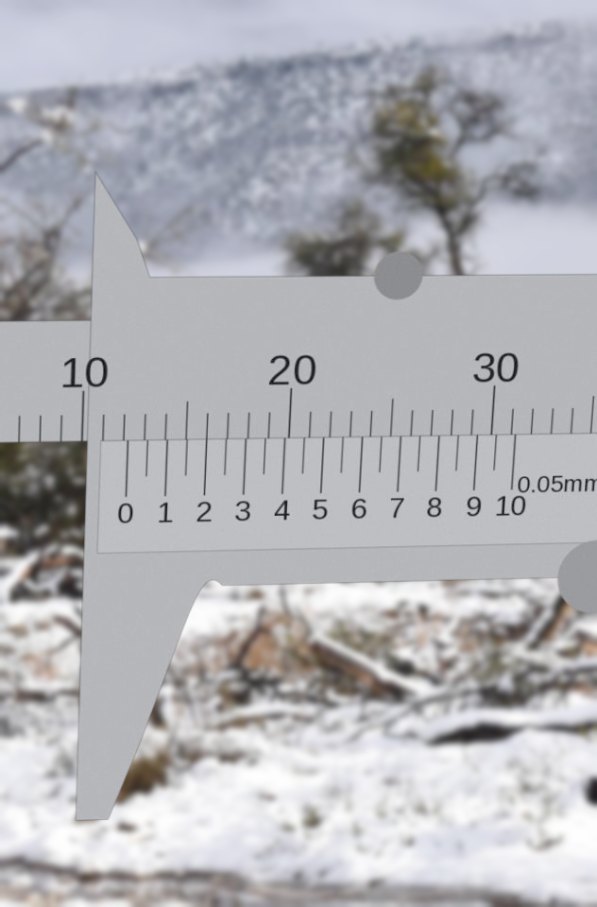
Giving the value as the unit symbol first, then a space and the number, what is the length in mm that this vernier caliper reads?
mm 12.2
